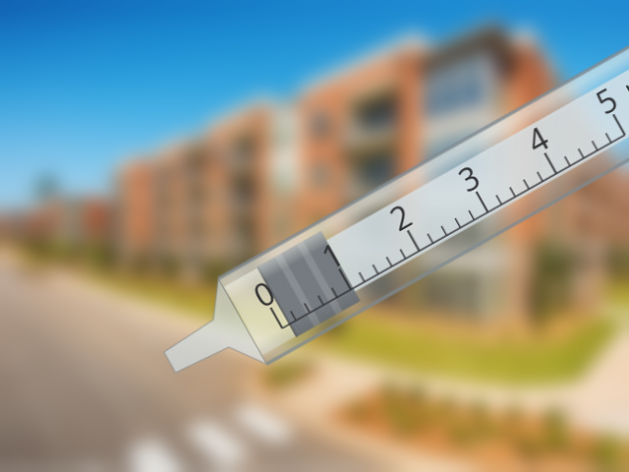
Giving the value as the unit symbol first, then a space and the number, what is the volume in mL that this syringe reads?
mL 0.1
